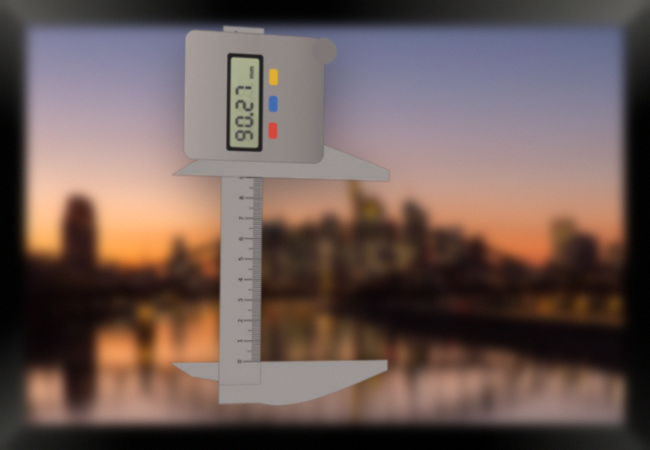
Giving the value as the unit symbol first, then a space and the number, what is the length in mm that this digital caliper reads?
mm 90.27
